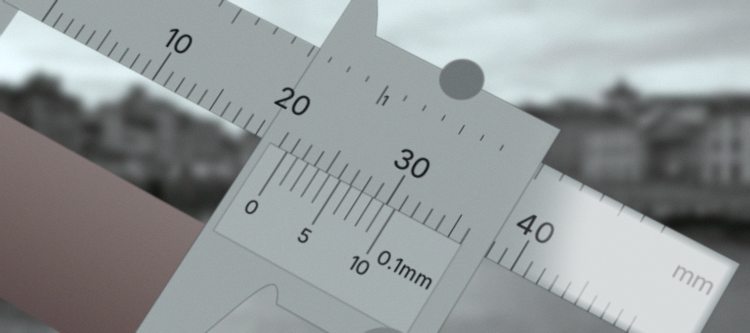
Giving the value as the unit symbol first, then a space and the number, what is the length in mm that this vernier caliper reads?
mm 21.7
